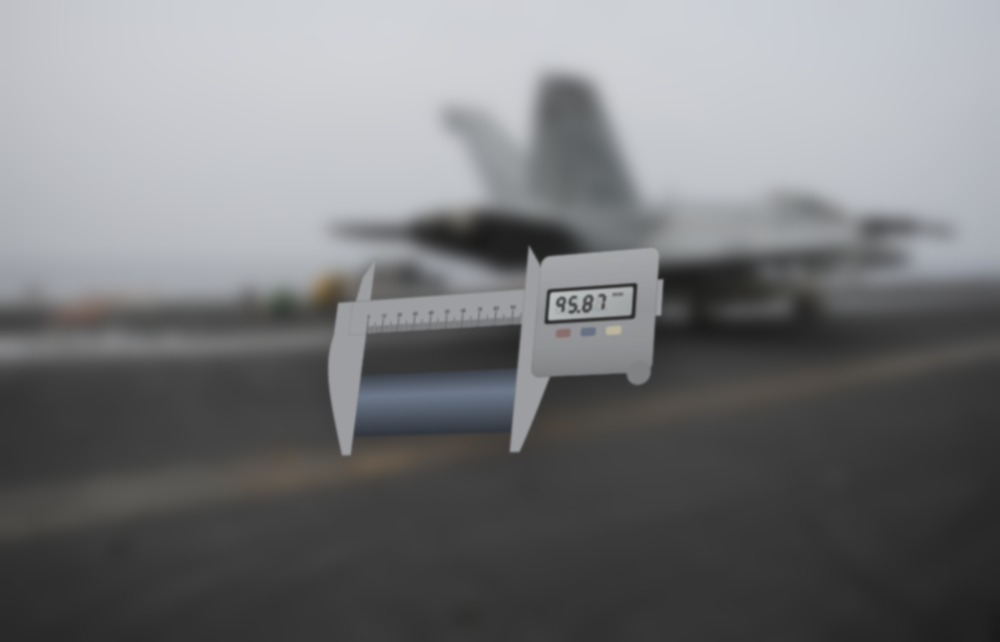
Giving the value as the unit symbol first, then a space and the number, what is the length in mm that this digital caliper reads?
mm 95.87
